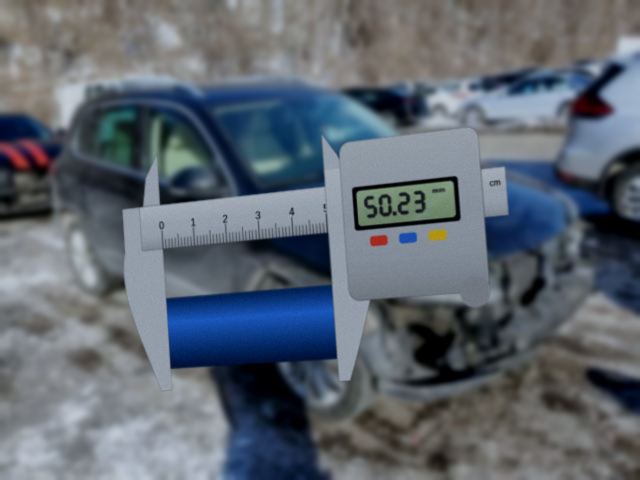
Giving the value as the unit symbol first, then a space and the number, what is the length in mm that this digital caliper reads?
mm 50.23
